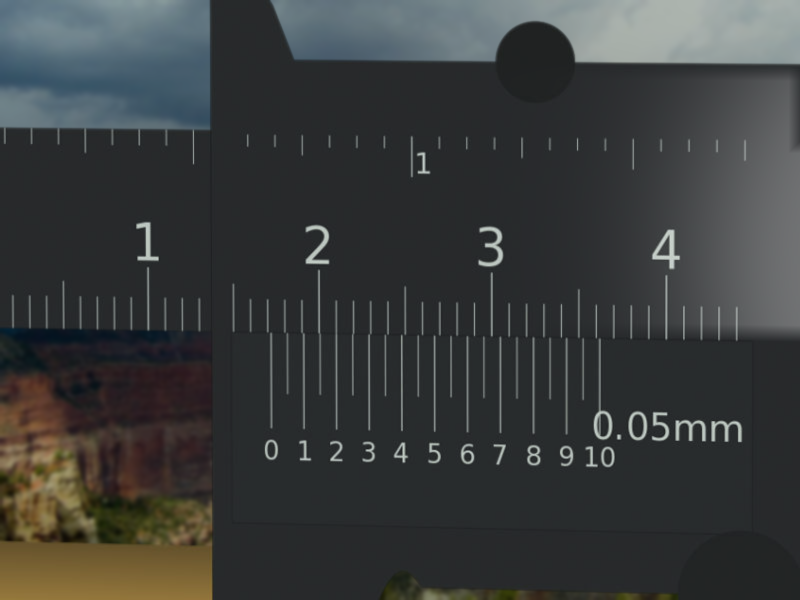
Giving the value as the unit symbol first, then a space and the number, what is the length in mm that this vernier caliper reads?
mm 17.2
